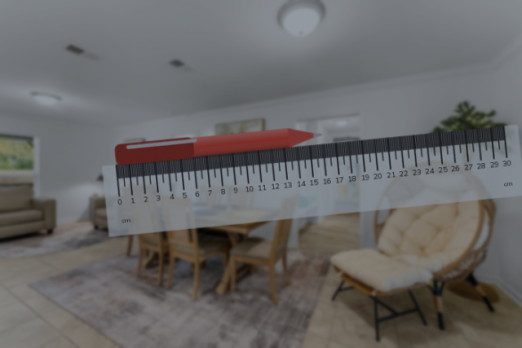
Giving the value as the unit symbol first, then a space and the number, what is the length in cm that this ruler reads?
cm 16
